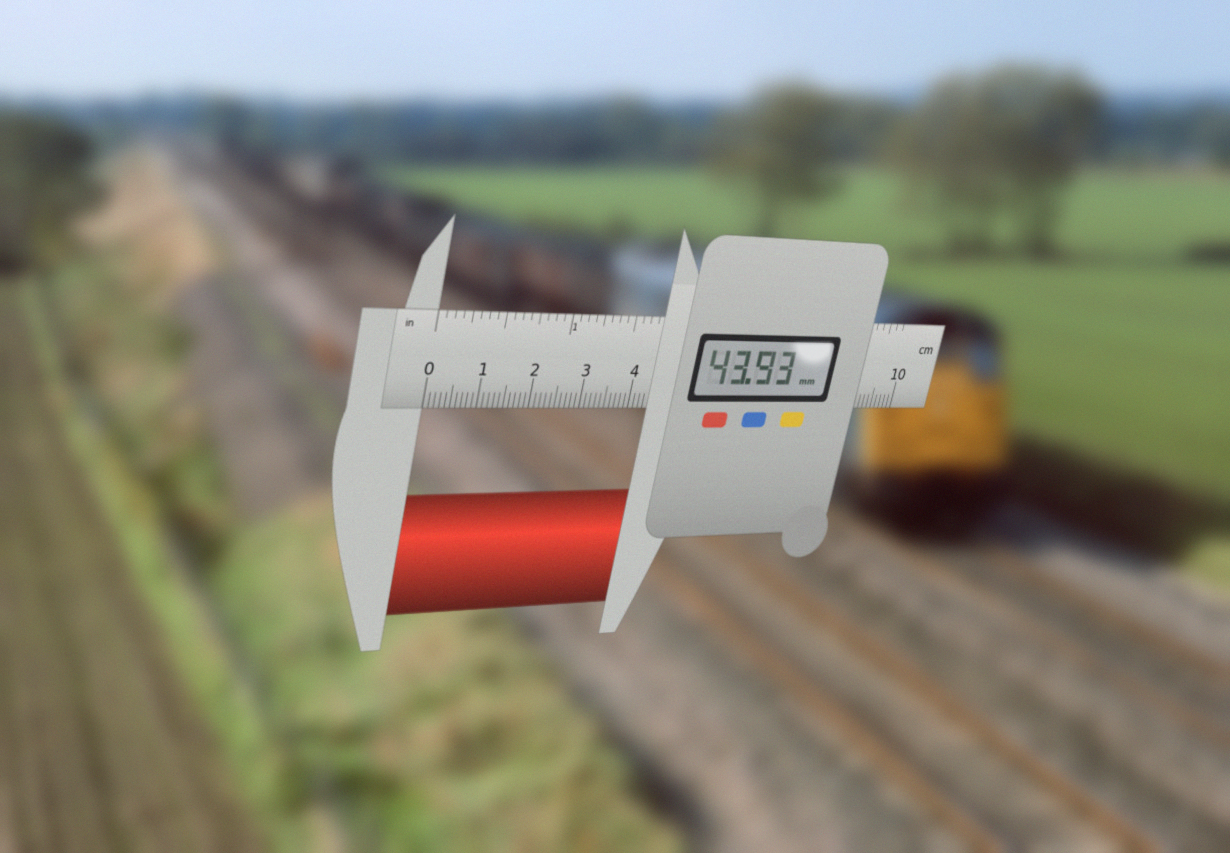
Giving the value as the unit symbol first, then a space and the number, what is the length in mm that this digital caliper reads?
mm 43.93
